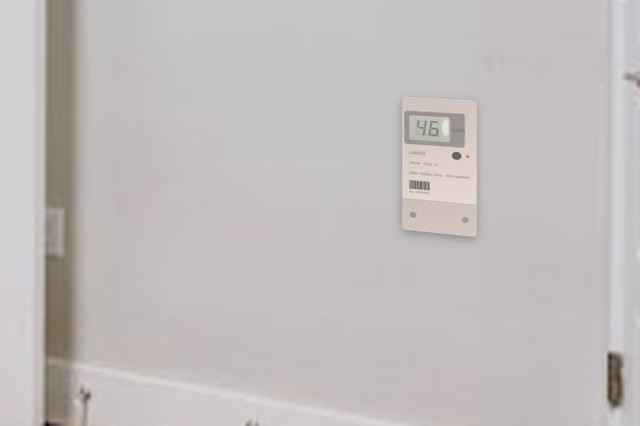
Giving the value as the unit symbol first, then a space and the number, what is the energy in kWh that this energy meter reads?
kWh 46
